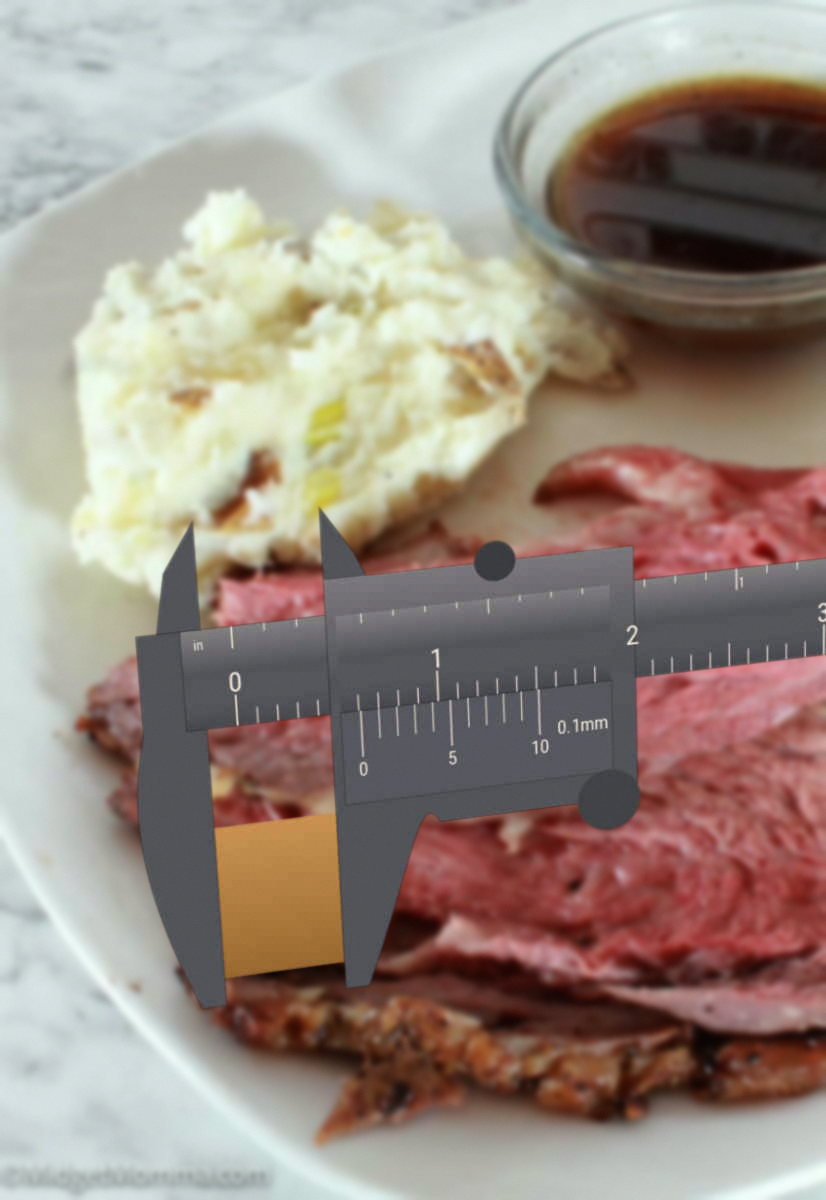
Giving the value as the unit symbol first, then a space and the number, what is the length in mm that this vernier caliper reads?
mm 6.1
